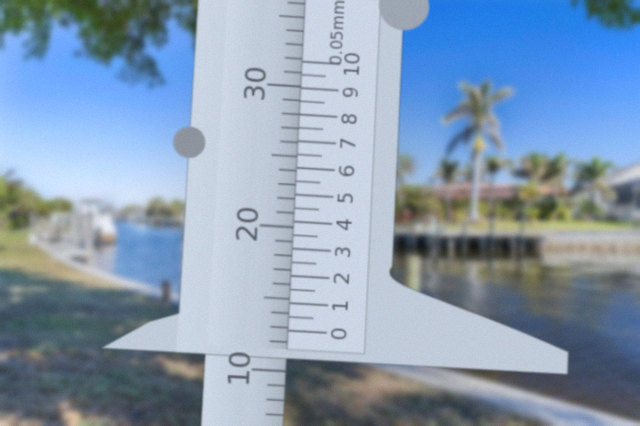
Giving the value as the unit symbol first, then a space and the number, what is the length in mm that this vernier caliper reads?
mm 12.8
